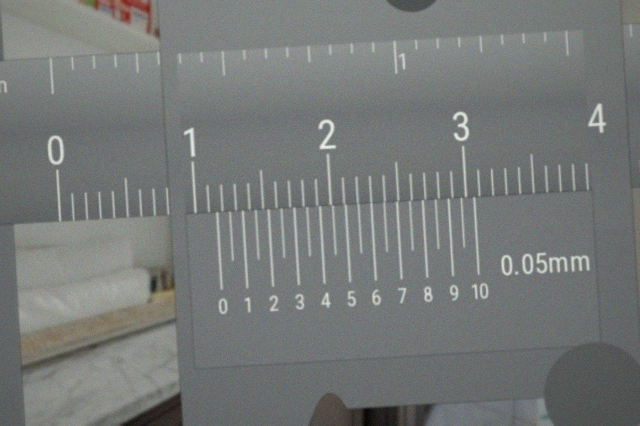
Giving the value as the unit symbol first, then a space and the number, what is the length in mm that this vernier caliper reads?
mm 11.6
